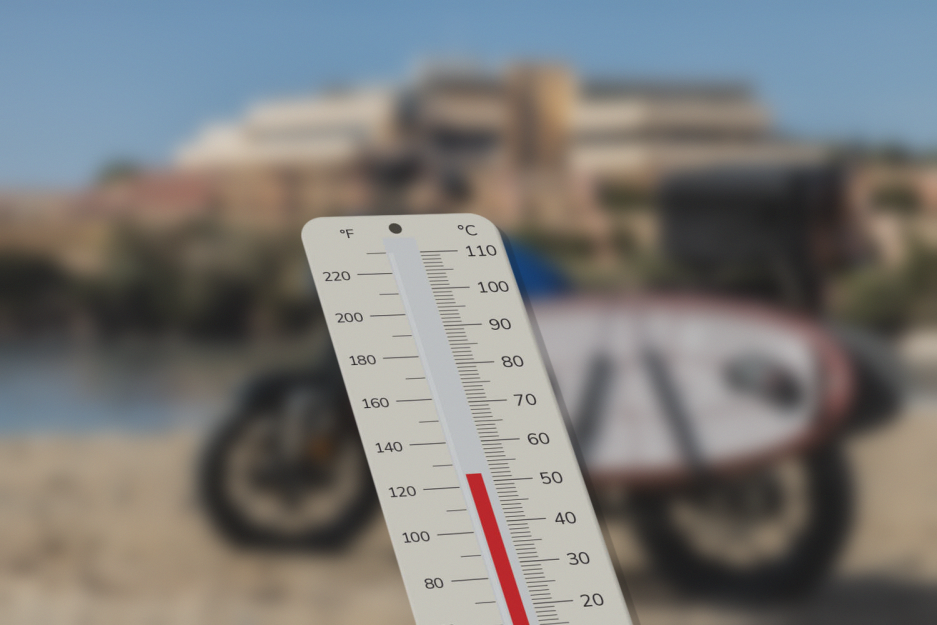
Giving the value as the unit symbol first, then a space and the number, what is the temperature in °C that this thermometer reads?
°C 52
